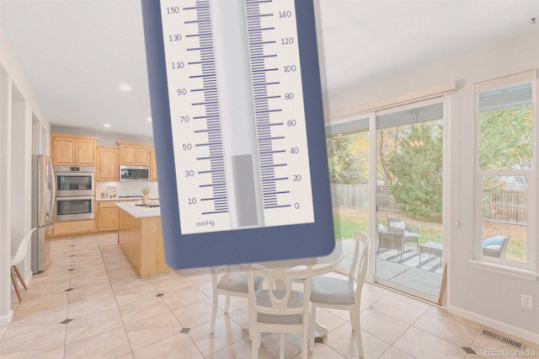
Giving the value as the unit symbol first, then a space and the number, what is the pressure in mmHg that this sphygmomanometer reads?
mmHg 40
